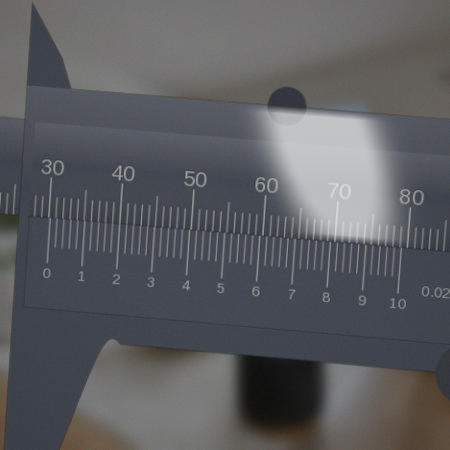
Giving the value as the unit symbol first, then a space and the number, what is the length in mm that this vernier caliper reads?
mm 30.2
